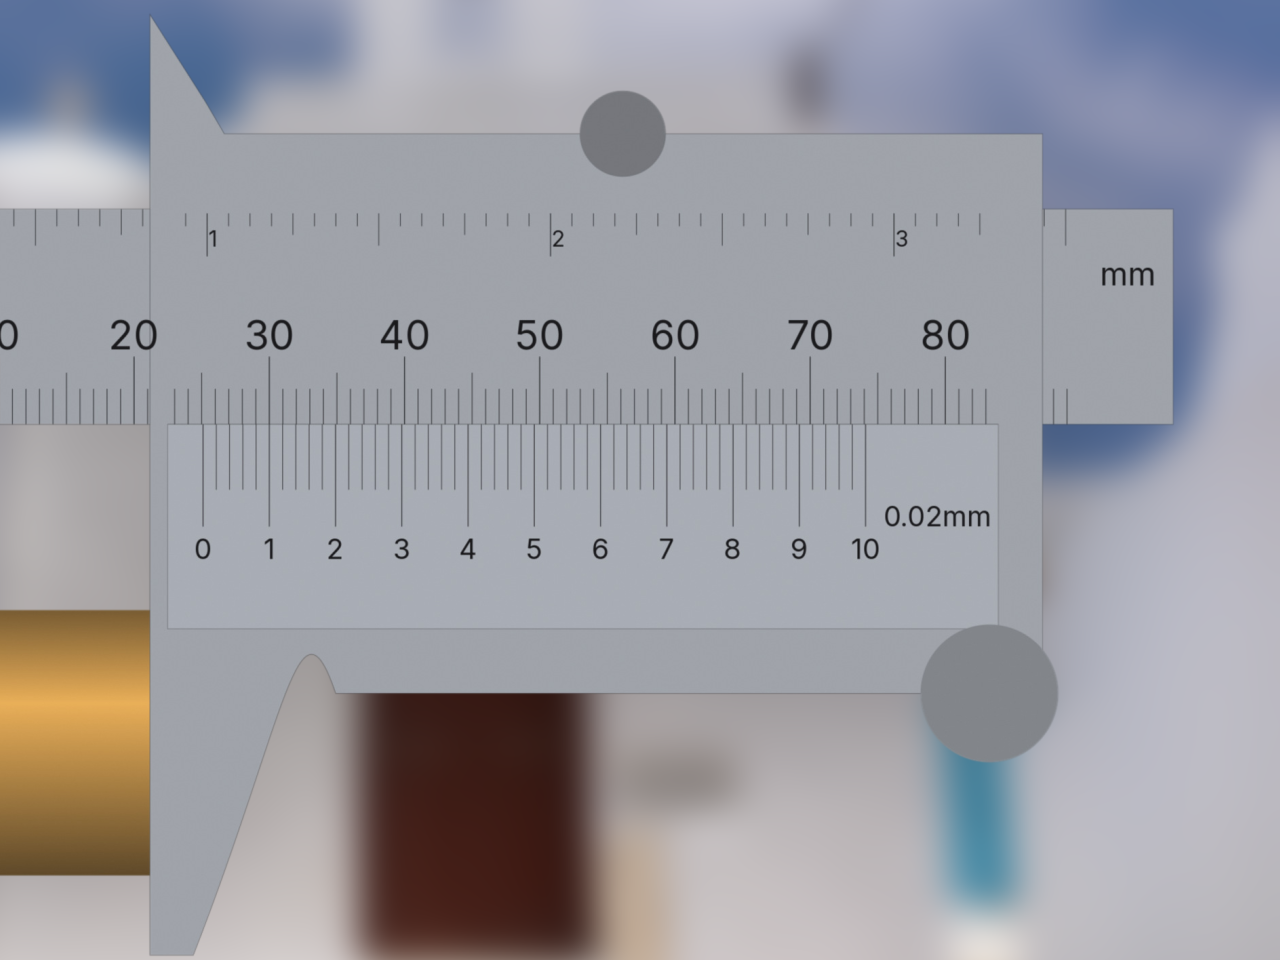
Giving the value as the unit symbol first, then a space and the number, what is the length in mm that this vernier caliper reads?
mm 25.1
